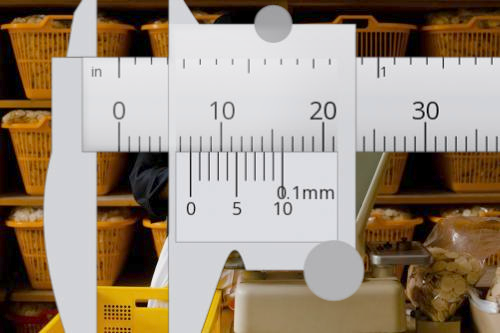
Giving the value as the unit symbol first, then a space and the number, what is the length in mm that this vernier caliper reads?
mm 7.0
